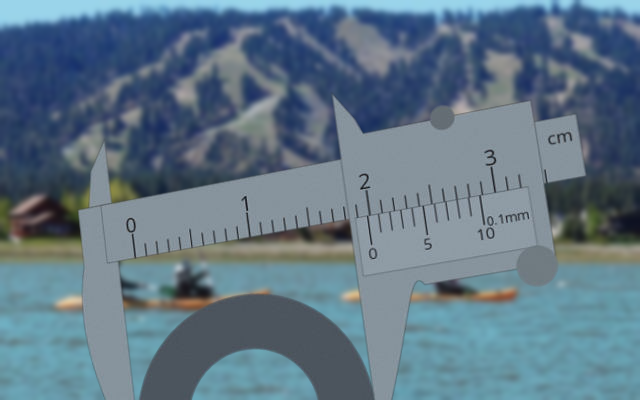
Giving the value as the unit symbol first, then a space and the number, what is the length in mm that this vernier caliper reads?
mm 19.8
